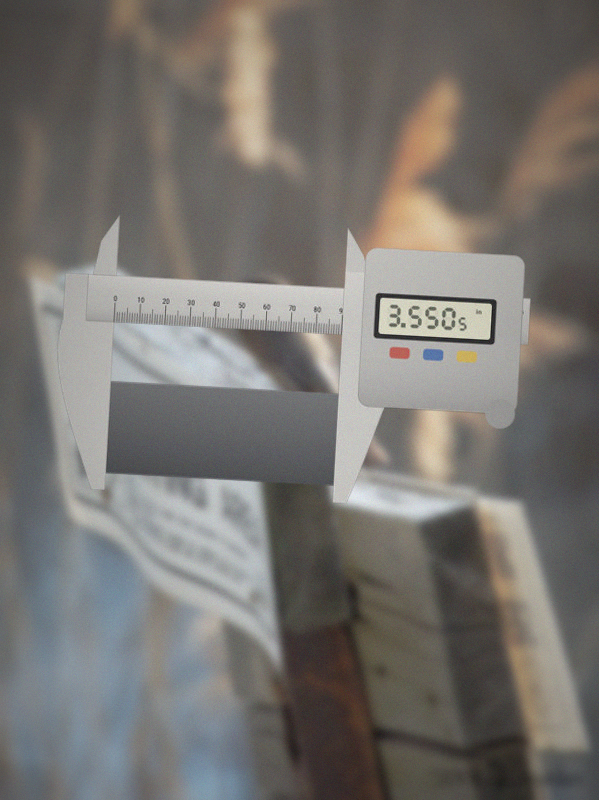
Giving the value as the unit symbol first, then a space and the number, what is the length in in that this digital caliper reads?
in 3.5505
